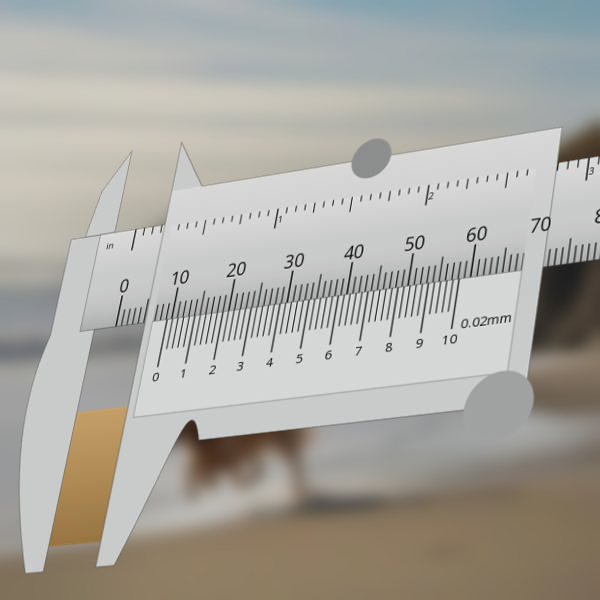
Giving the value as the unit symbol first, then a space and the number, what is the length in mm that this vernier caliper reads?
mm 9.2
